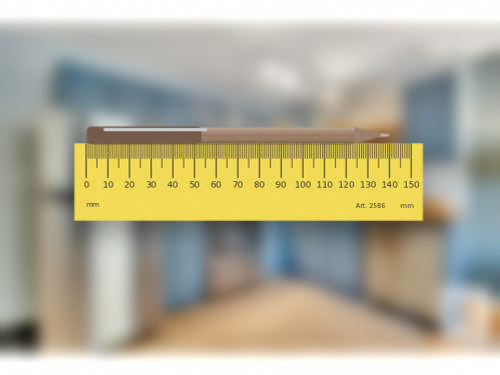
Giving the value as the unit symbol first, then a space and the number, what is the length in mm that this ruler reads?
mm 140
